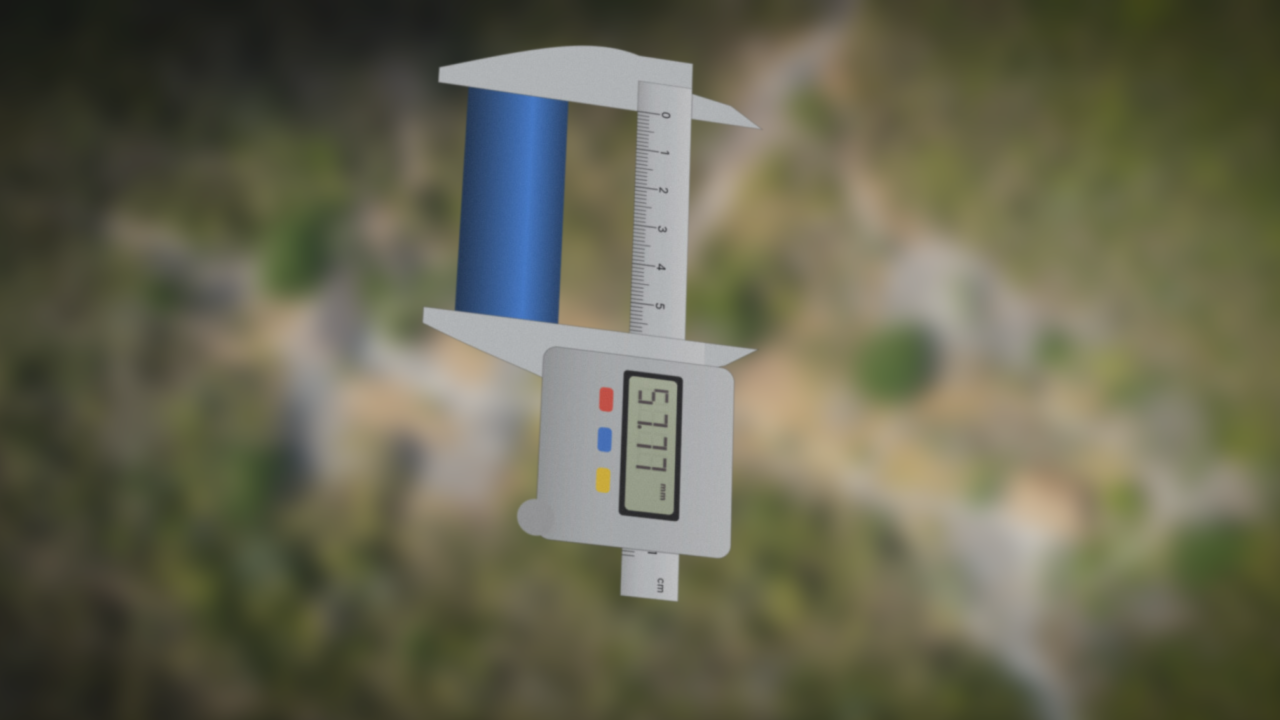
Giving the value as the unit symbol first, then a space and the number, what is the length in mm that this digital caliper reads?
mm 57.77
